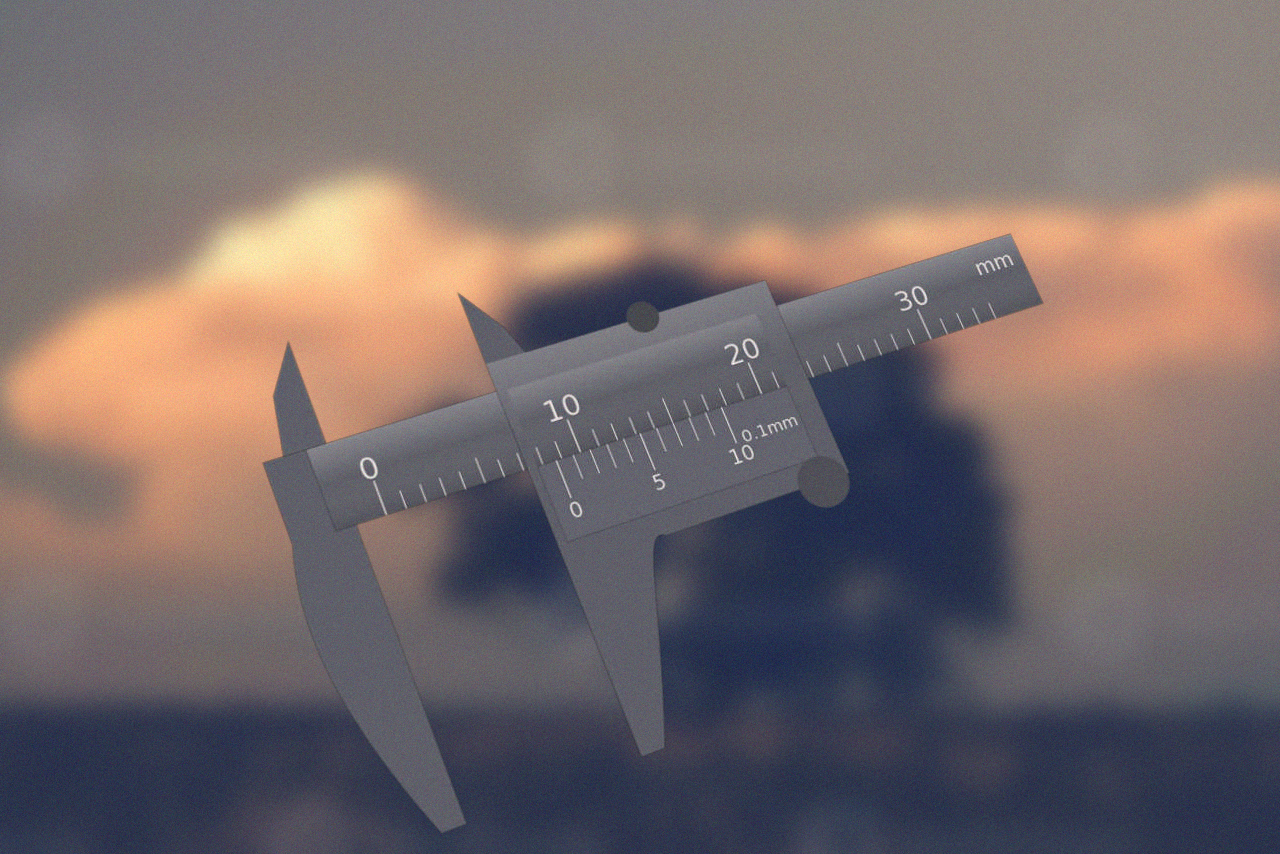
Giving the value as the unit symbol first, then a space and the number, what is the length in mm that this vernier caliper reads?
mm 8.7
